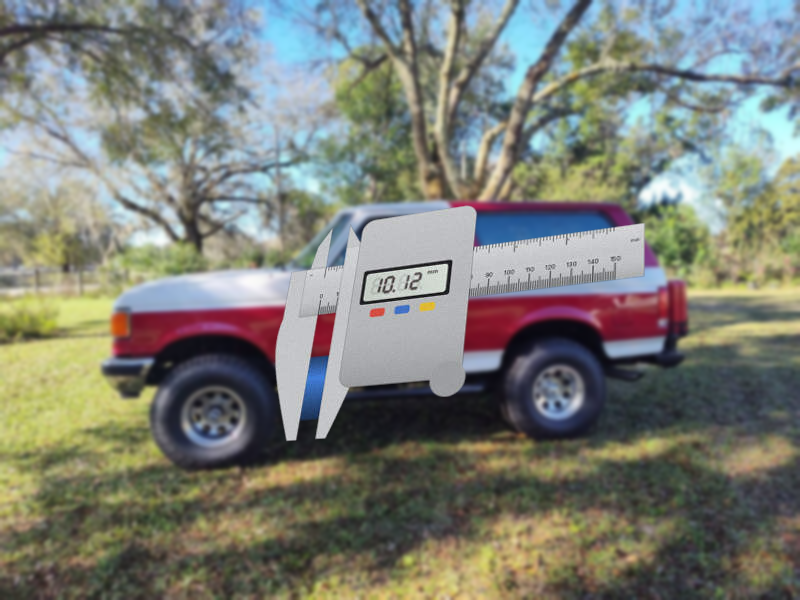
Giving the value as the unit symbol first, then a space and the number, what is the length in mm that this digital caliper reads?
mm 10.12
